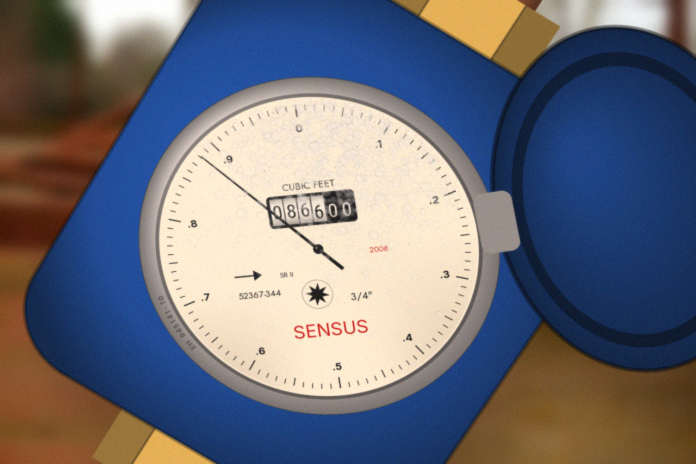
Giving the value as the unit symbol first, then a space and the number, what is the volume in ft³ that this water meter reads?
ft³ 86599.88
